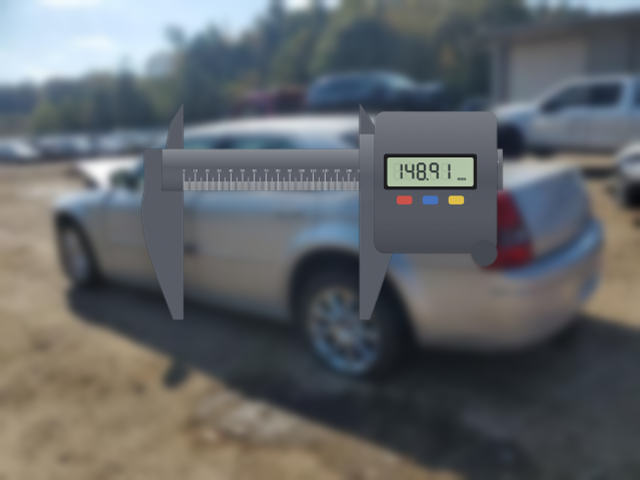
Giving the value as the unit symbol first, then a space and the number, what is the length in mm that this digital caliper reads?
mm 148.91
